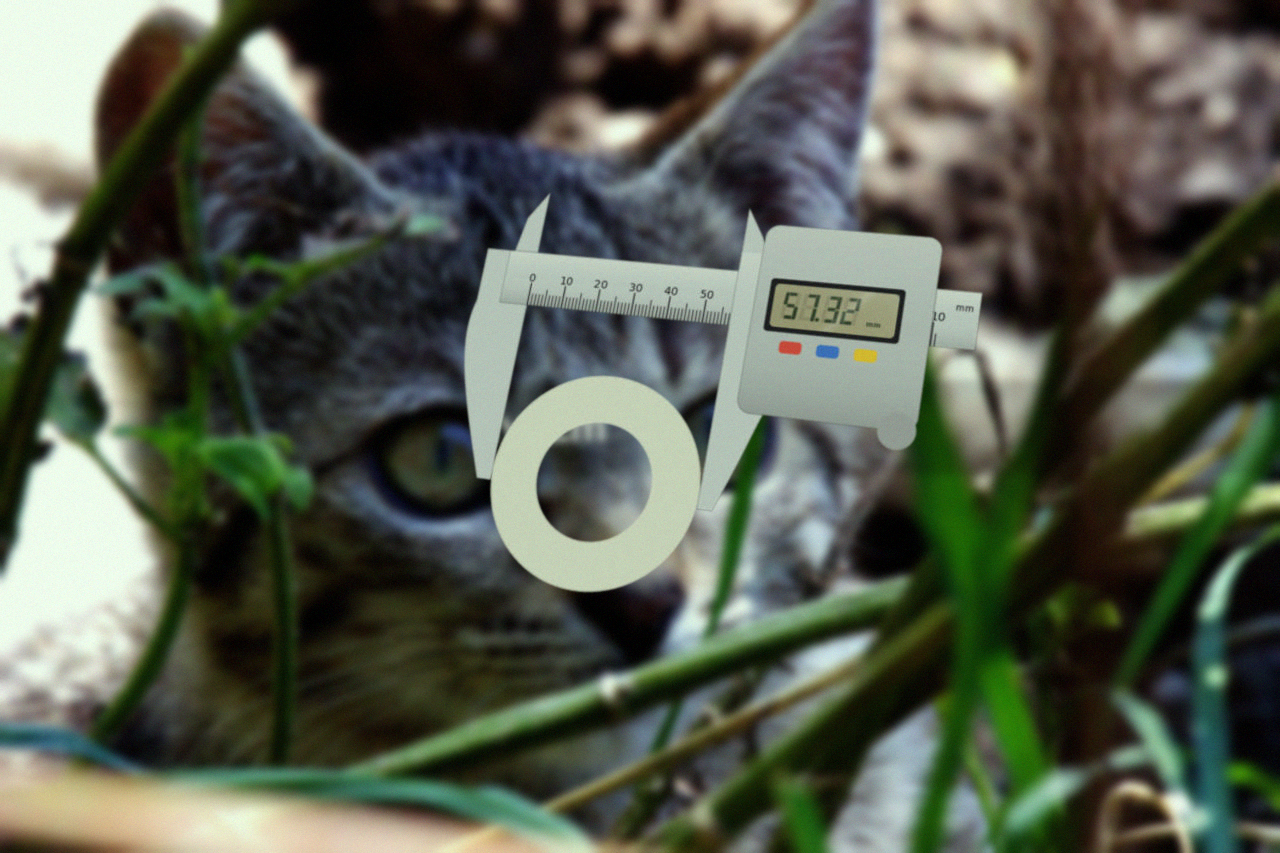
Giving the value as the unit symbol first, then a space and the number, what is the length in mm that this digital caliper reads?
mm 57.32
